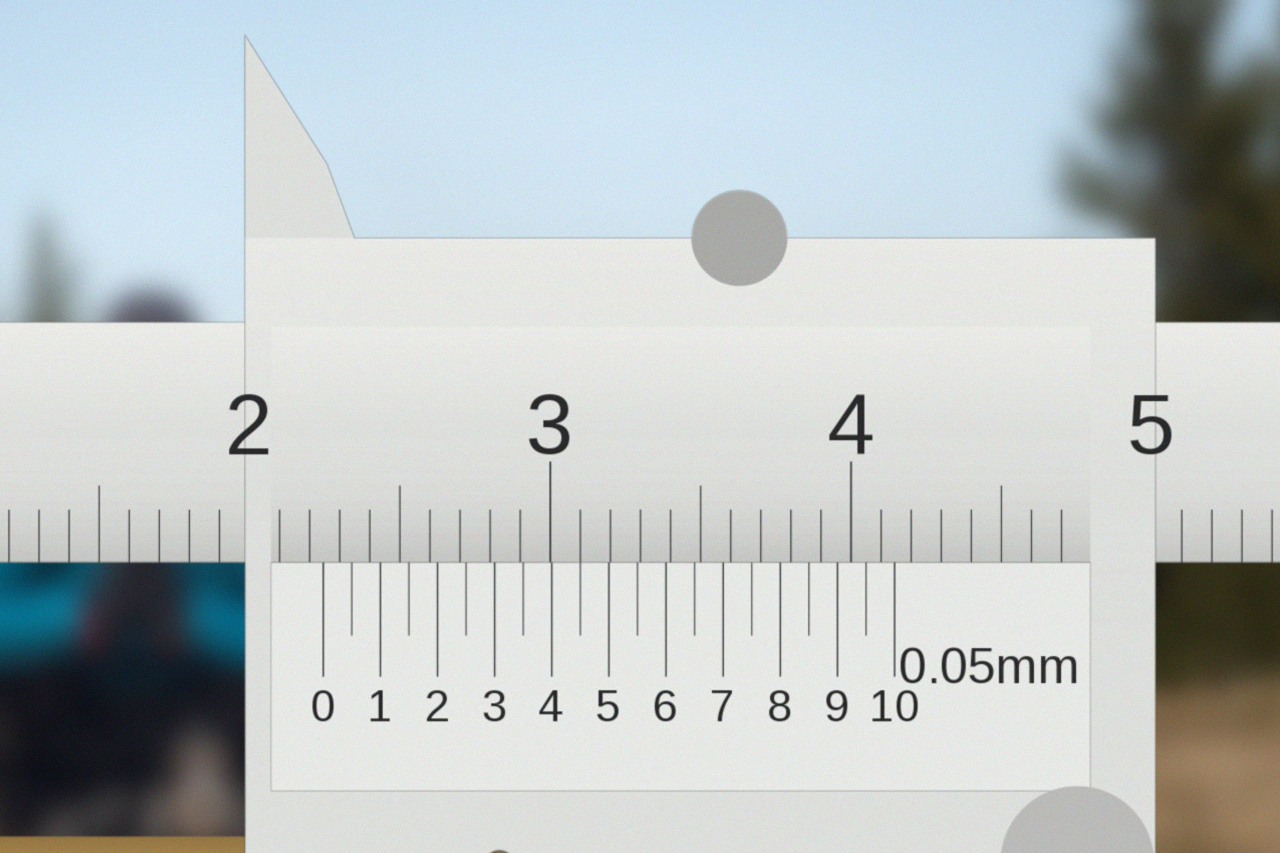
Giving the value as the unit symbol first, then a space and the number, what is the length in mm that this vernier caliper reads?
mm 22.45
